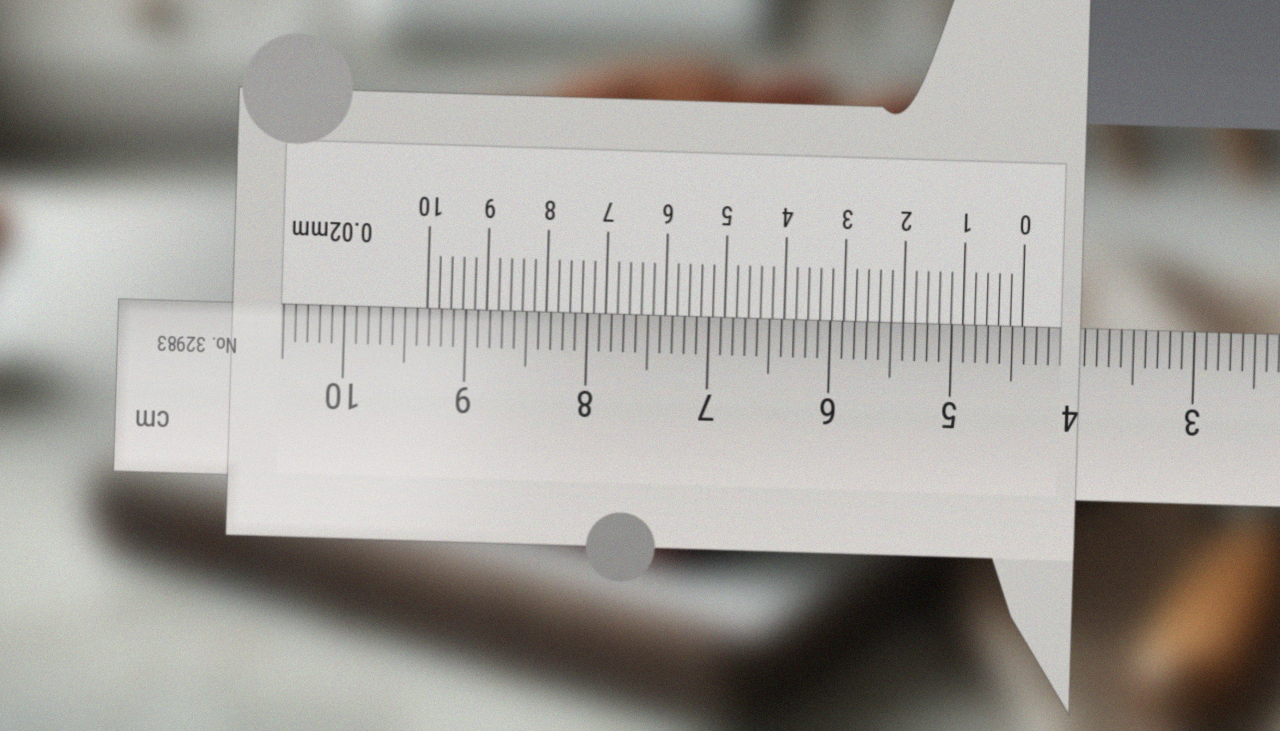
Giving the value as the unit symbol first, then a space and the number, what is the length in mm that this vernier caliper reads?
mm 44.2
